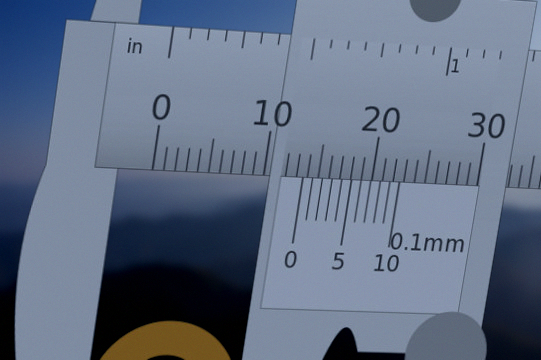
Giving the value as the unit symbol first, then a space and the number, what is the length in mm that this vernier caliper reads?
mm 13.6
